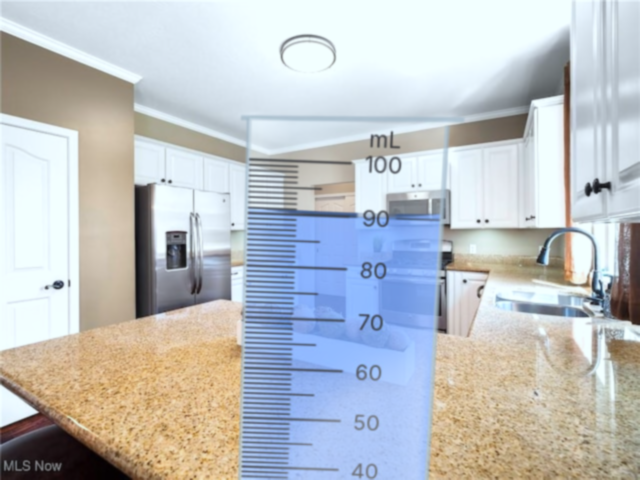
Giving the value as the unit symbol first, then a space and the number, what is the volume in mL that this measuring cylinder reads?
mL 90
